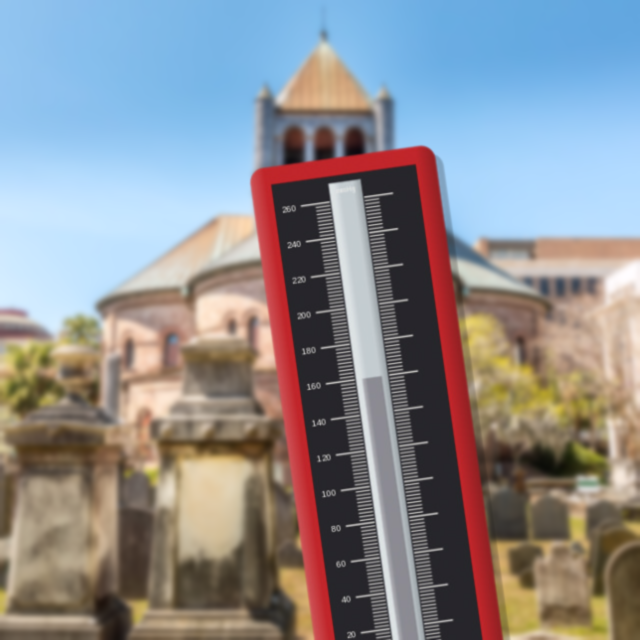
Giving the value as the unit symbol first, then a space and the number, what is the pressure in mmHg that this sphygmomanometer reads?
mmHg 160
